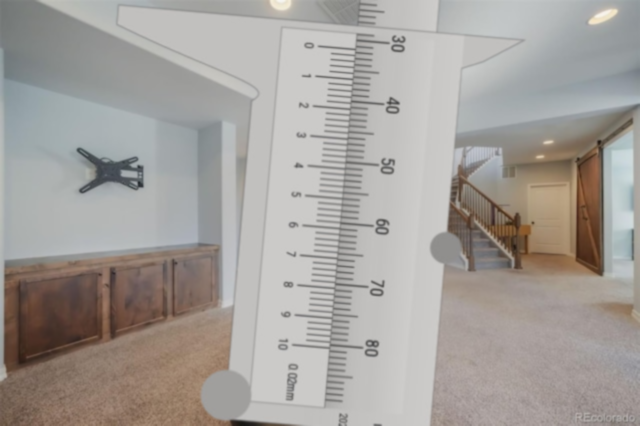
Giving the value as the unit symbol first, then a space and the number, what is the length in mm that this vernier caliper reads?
mm 31.5
